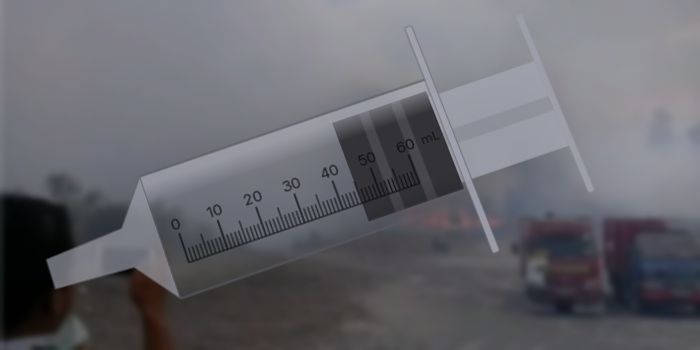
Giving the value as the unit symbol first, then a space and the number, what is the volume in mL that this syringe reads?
mL 45
